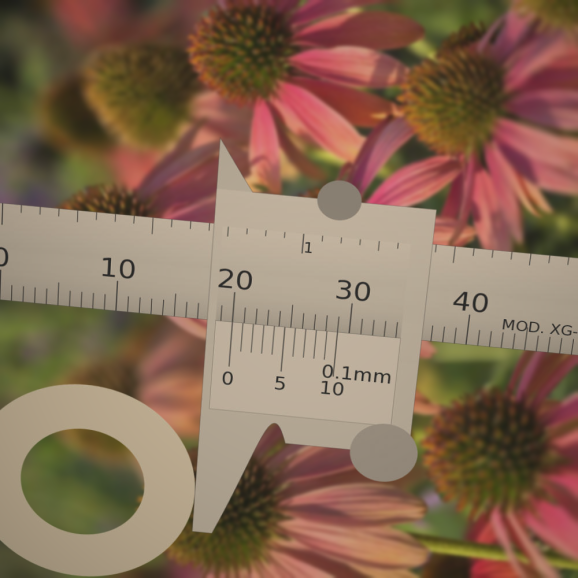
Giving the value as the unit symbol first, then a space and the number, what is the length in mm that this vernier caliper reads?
mm 20.0
